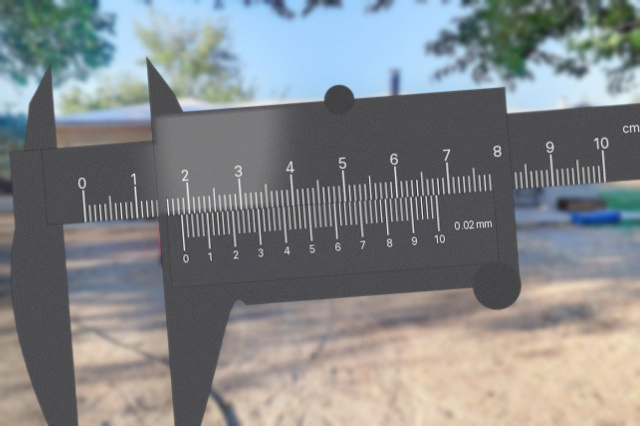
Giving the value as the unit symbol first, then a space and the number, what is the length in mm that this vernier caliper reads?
mm 18.5
